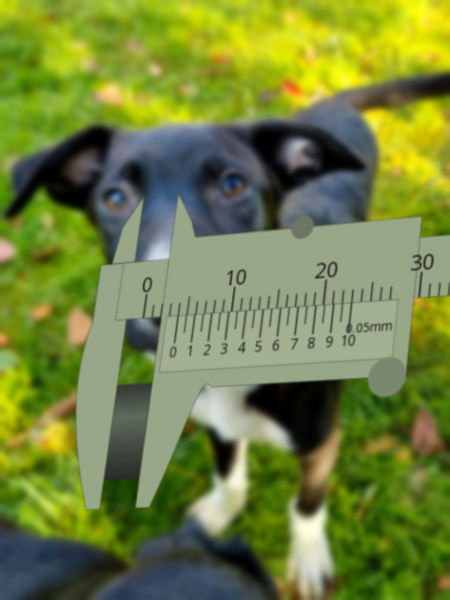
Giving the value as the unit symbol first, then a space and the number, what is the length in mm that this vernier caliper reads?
mm 4.0
